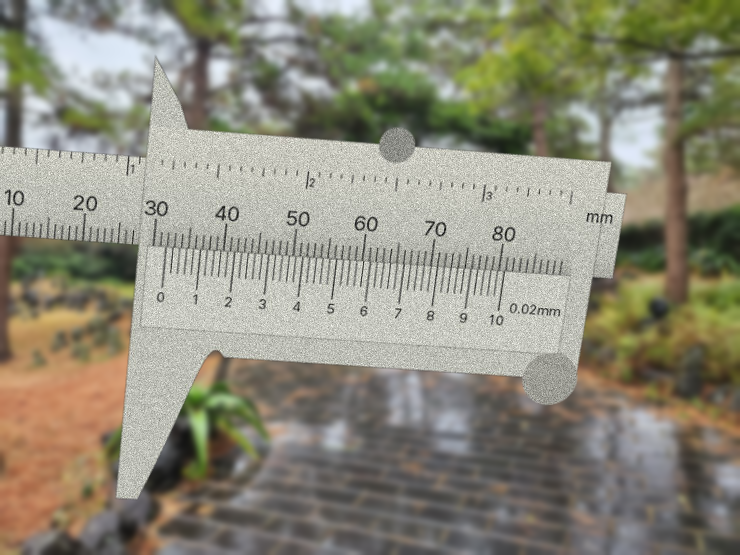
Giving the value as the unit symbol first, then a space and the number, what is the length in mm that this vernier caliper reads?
mm 31.8
